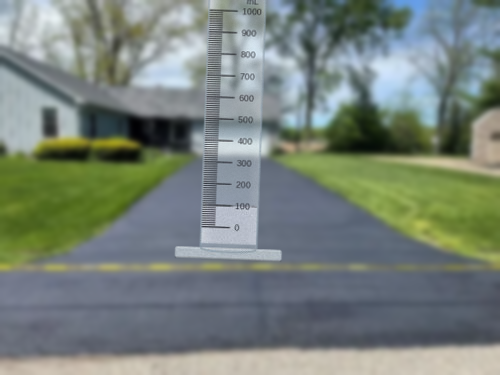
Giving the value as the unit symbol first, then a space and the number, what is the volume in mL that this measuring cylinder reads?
mL 100
